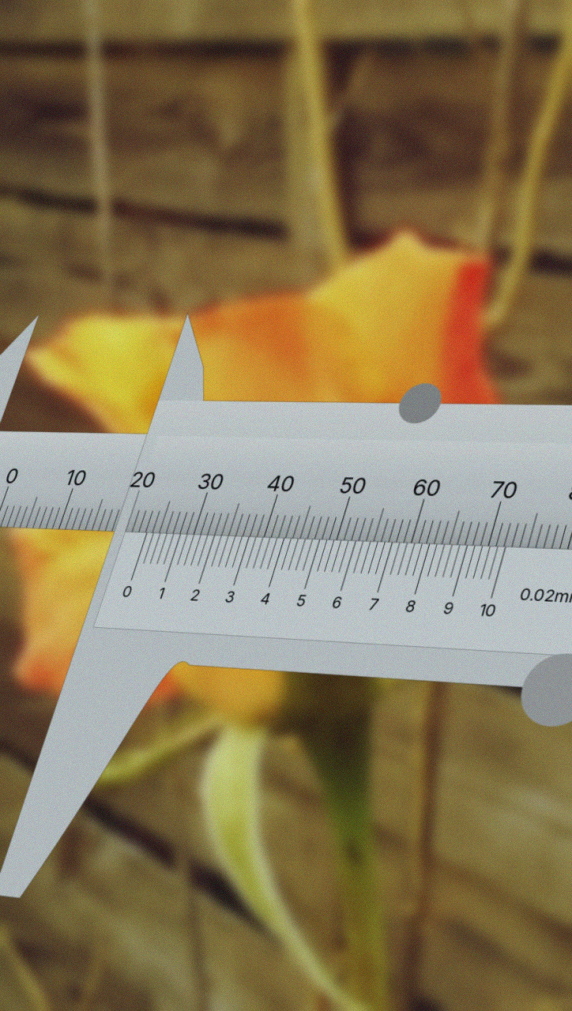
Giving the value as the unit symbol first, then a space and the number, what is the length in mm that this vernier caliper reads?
mm 23.2
